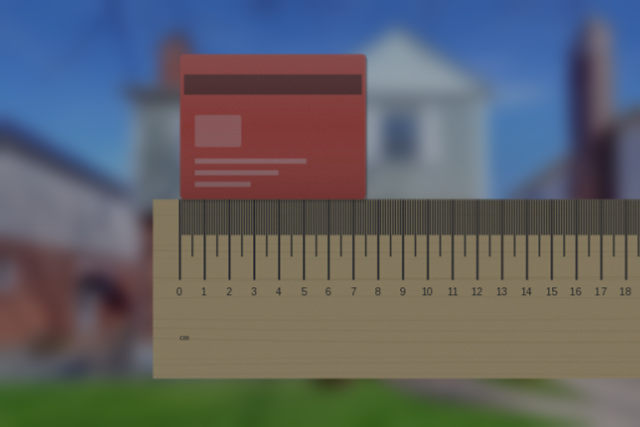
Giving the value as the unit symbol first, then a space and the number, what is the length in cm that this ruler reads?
cm 7.5
